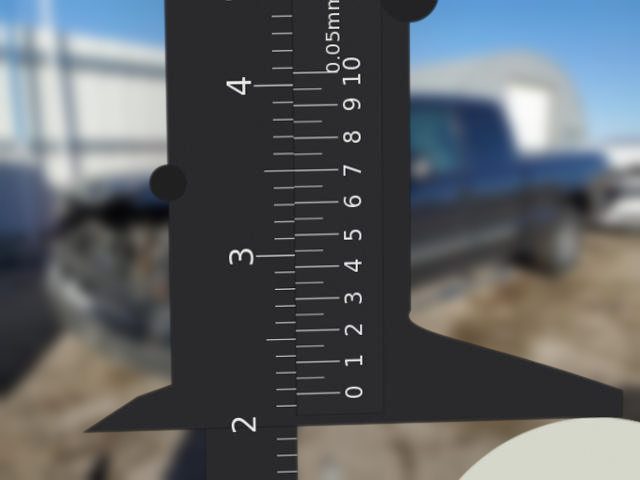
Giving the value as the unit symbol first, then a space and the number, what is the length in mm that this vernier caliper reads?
mm 21.7
